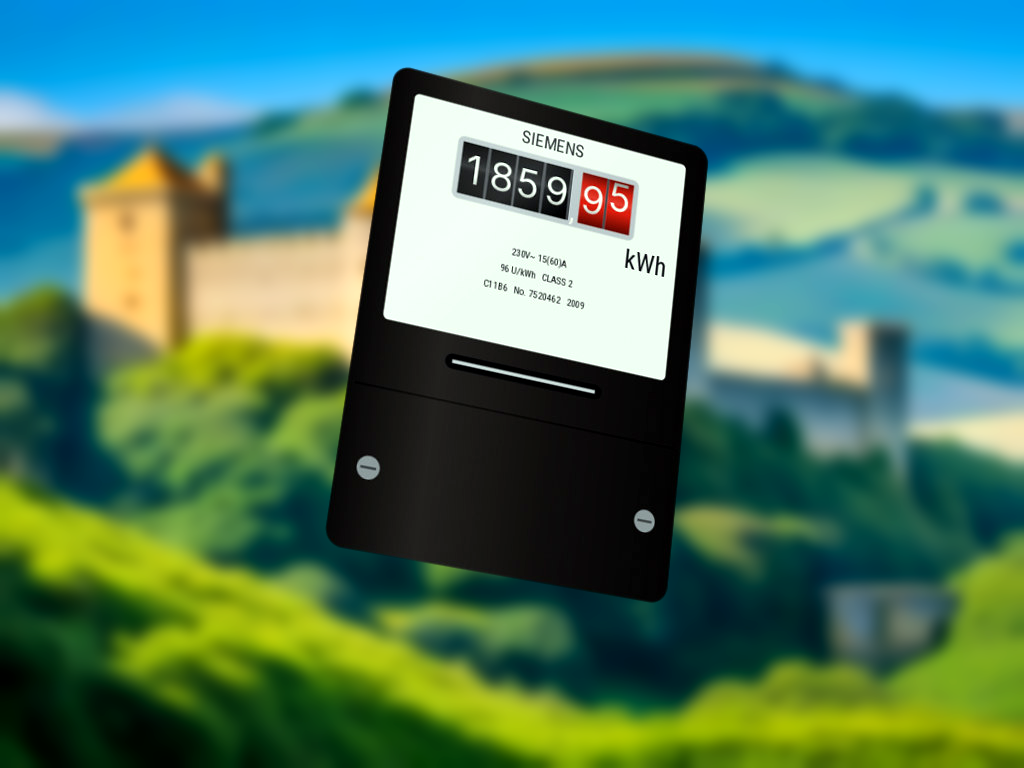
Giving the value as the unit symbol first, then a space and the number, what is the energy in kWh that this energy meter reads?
kWh 1859.95
